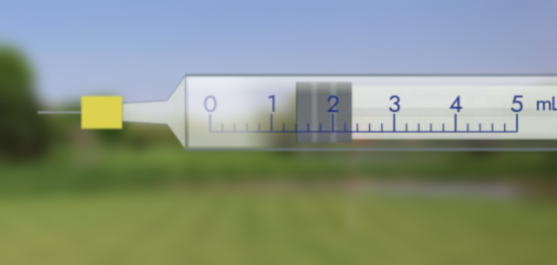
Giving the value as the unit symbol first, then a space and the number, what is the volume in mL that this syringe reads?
mL 1.4
